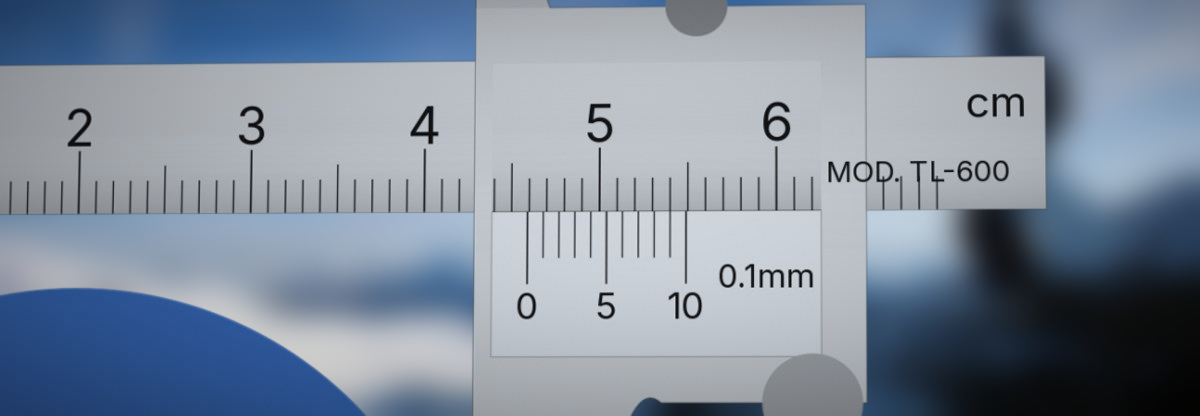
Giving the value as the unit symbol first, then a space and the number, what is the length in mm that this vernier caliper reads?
mm 45.9
